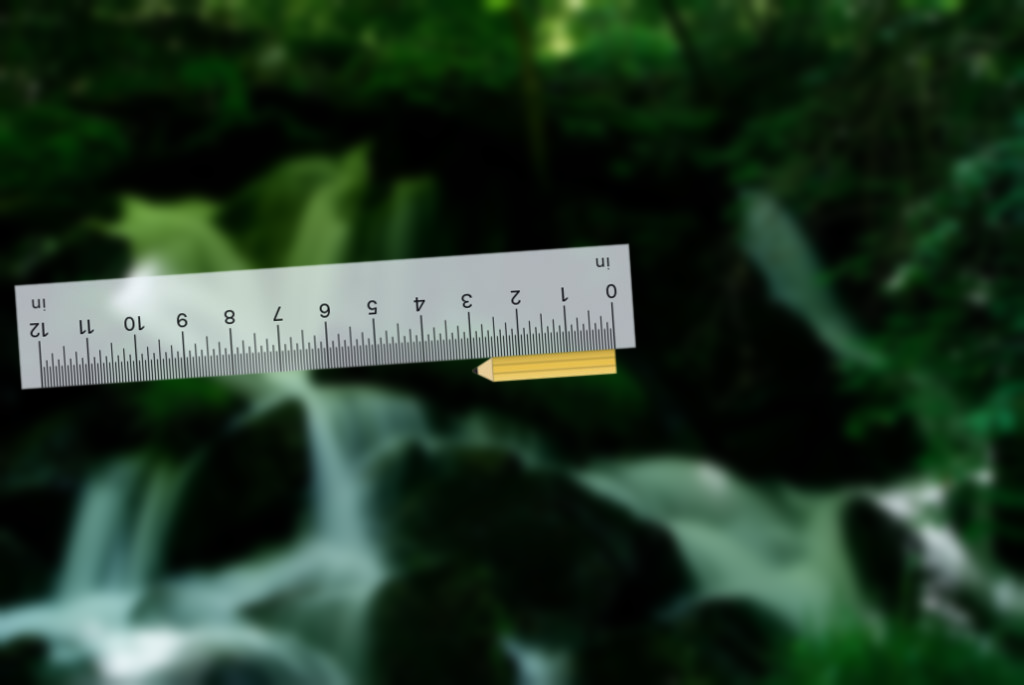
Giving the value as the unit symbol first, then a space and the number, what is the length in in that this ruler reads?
in 3
